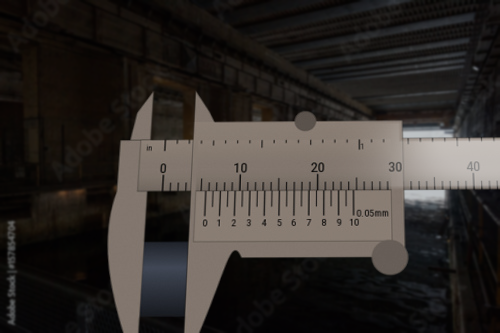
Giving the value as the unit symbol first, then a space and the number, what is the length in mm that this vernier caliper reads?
mm 5.6
